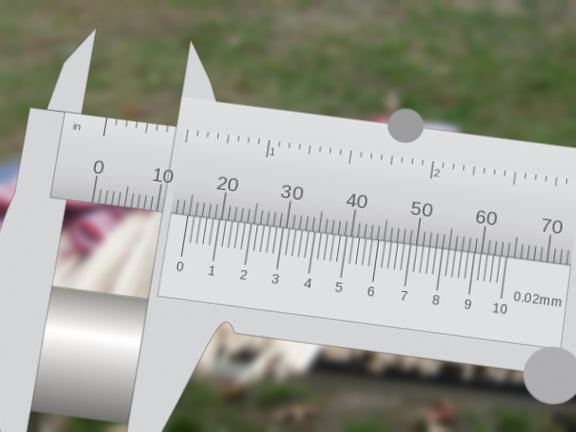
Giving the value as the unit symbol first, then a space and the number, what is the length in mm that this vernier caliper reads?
mm 14.8
